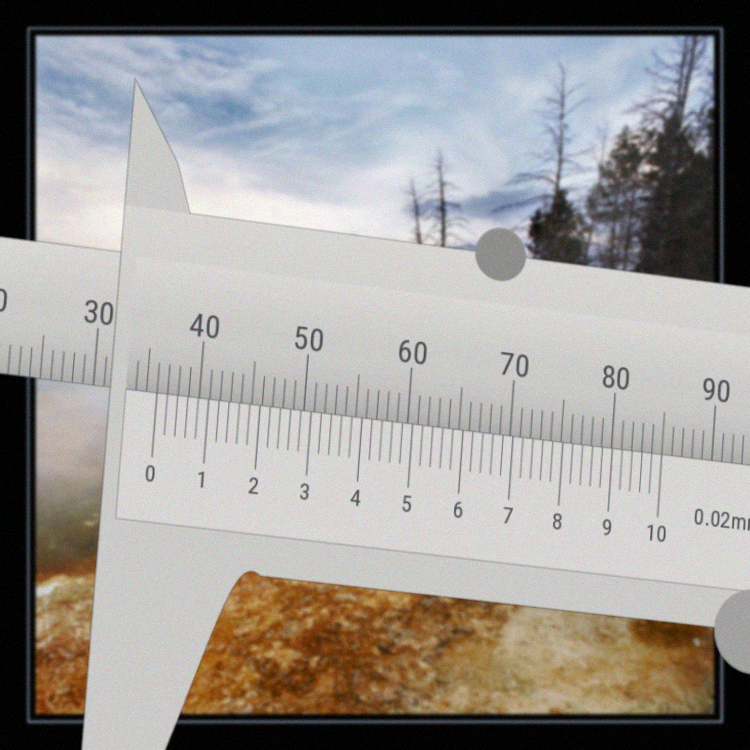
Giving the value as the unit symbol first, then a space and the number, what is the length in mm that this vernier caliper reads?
mm 36.0
